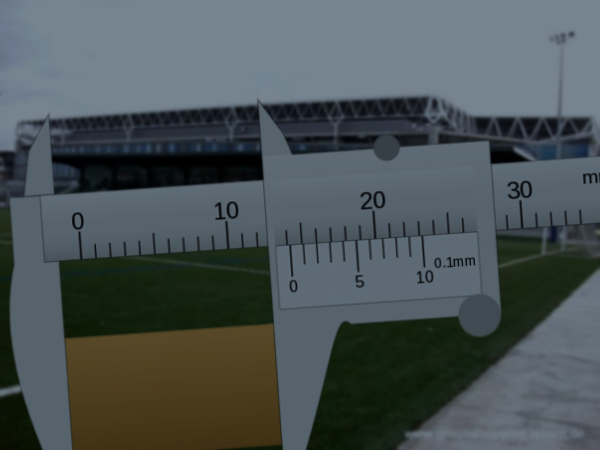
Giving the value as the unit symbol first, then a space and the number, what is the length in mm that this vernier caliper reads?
mm 14.2
